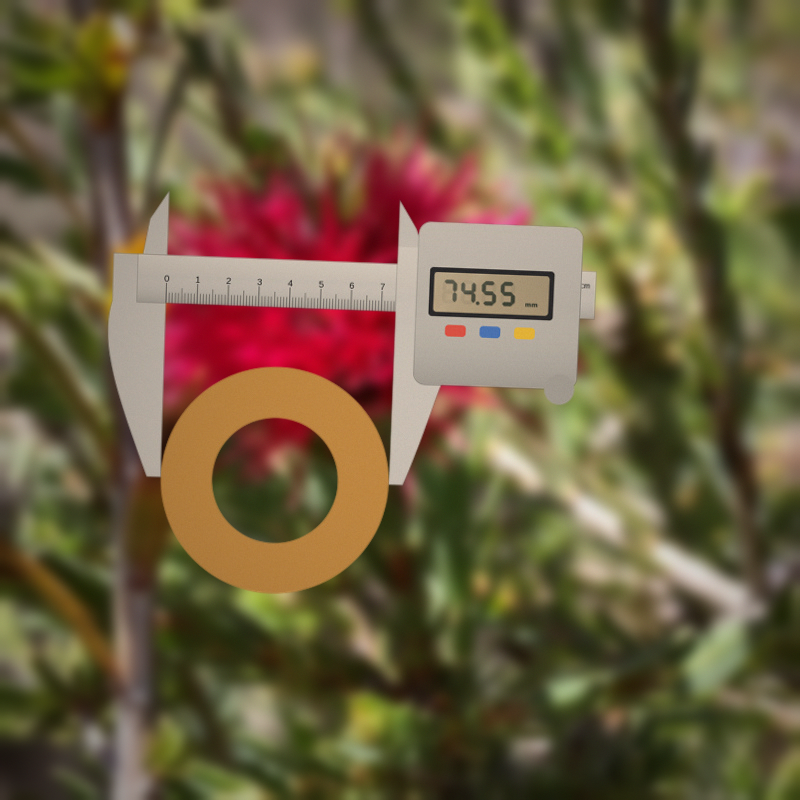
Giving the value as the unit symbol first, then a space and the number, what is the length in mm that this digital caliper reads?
mm 74.55
